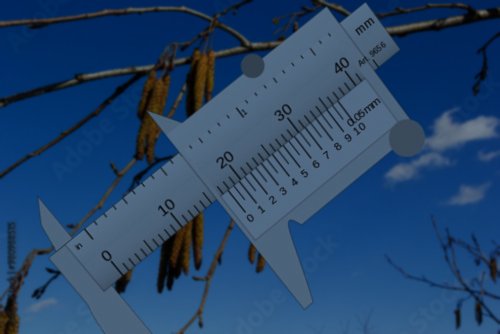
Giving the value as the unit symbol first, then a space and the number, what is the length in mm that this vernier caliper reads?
mm 17.8
